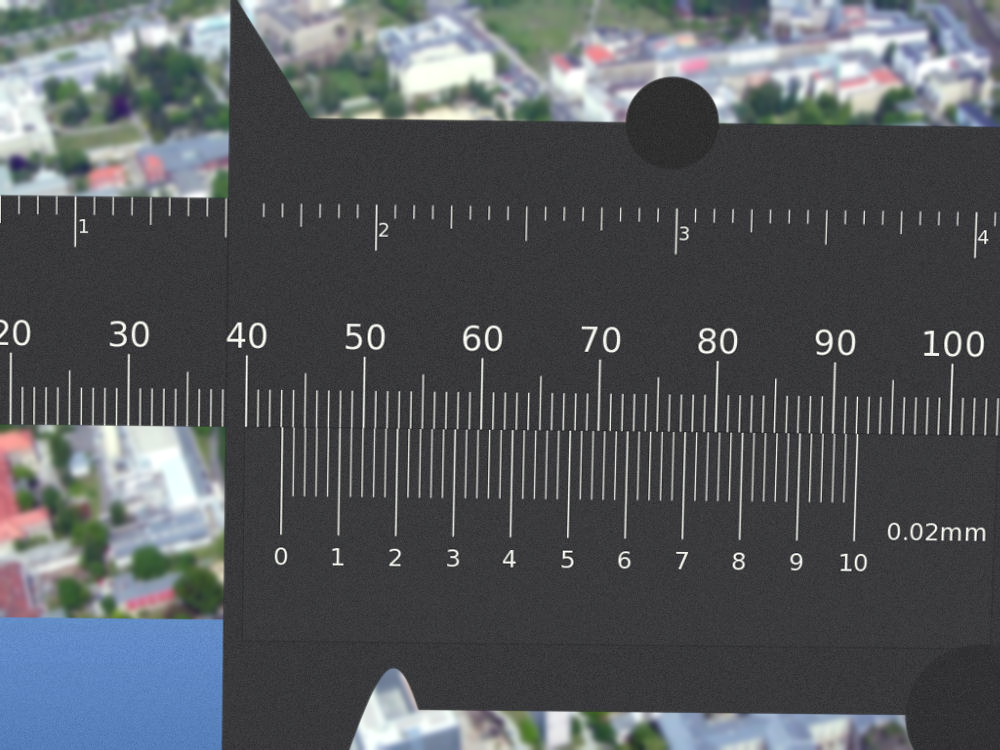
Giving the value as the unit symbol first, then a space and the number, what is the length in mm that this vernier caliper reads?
mm 43.1
